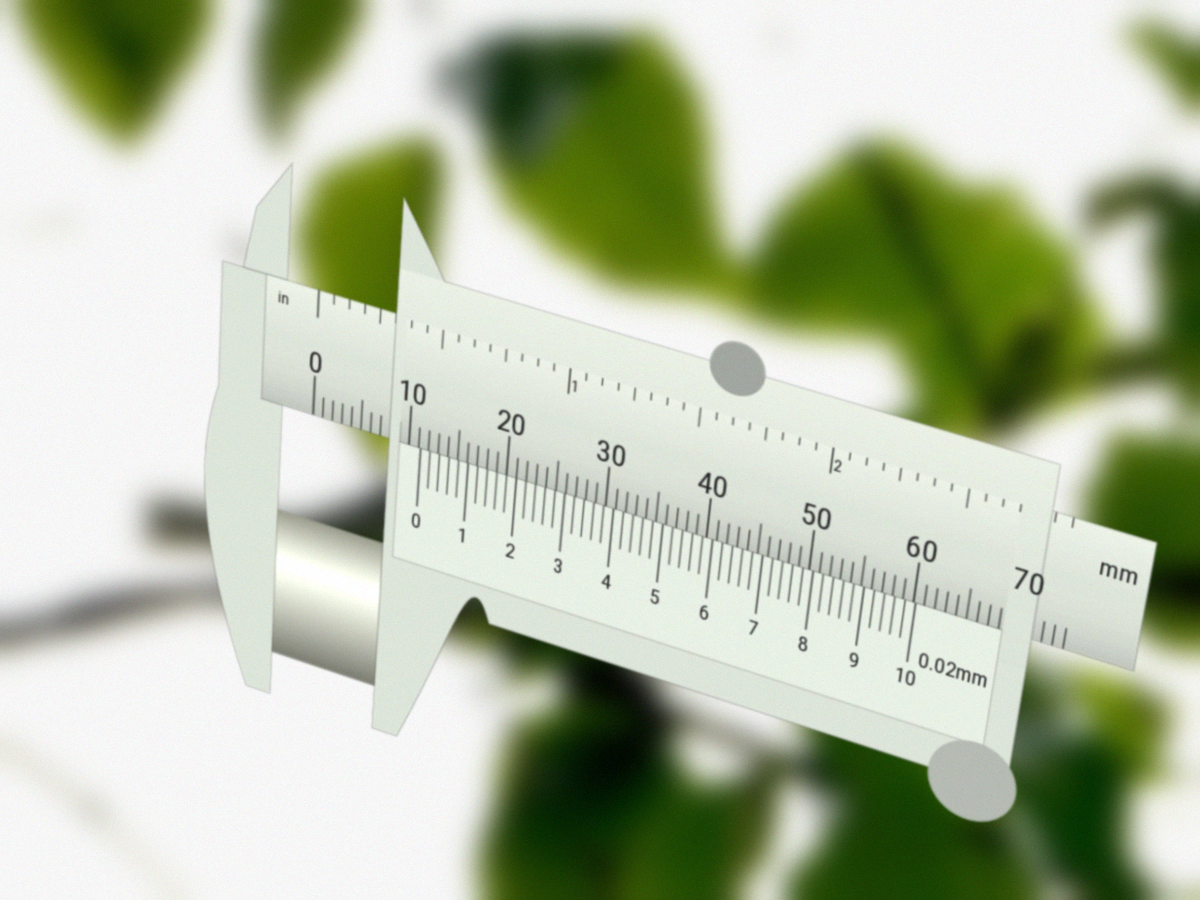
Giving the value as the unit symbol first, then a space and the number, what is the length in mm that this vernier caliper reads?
mm 11.2
